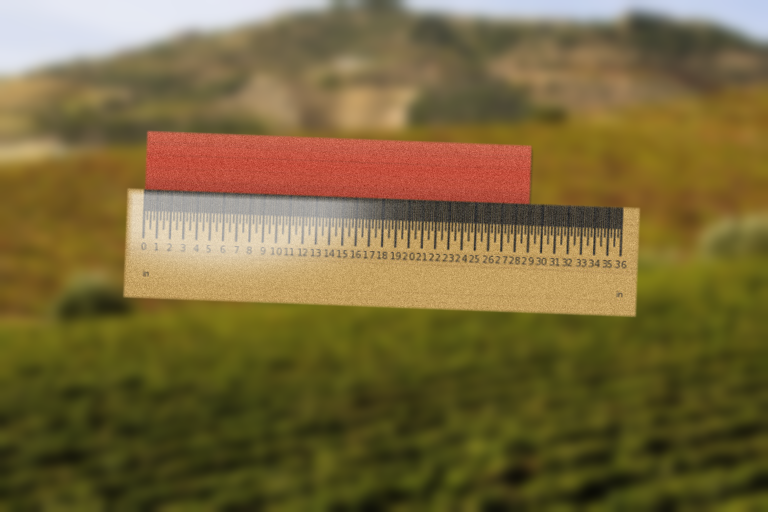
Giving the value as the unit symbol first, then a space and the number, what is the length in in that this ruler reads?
in 29
